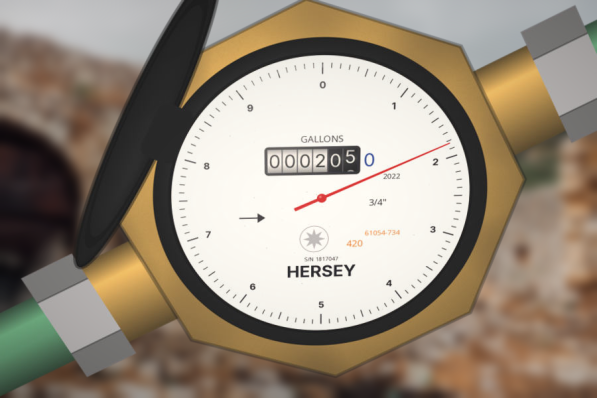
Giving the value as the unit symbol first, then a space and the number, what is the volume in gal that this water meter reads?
gal 2051.8
